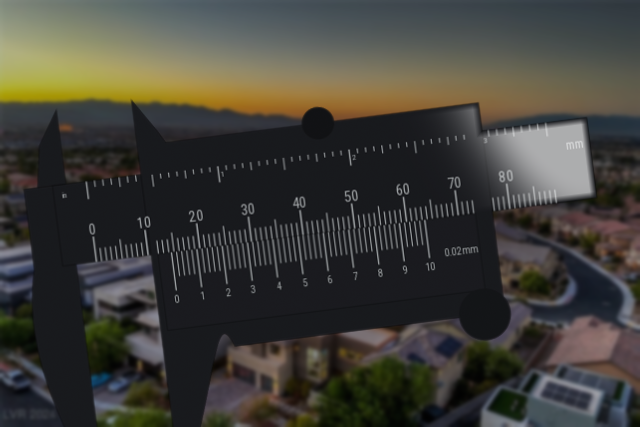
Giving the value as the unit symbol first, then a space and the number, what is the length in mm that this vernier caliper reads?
mm 14.5
